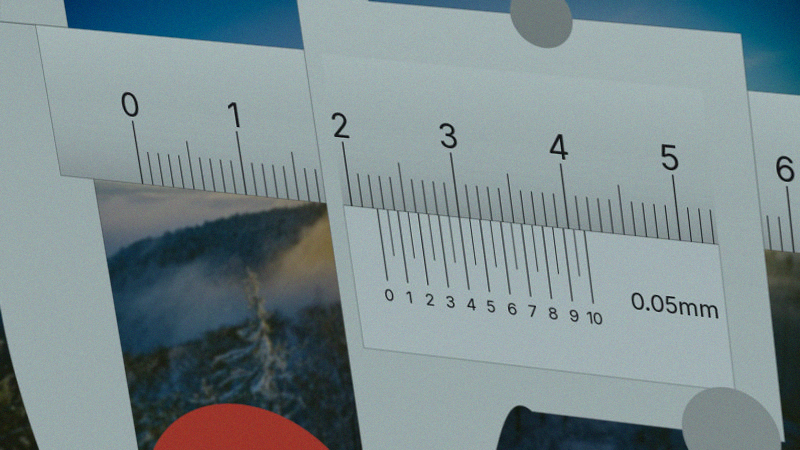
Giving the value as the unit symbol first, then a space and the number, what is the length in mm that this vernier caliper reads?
mm 22.4
